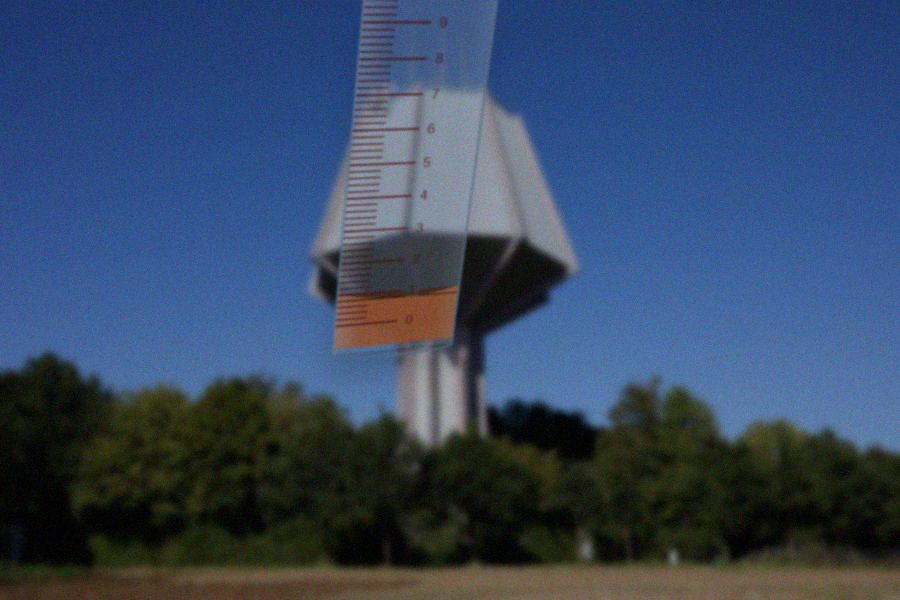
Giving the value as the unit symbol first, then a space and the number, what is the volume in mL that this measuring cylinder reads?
mL 0.8
